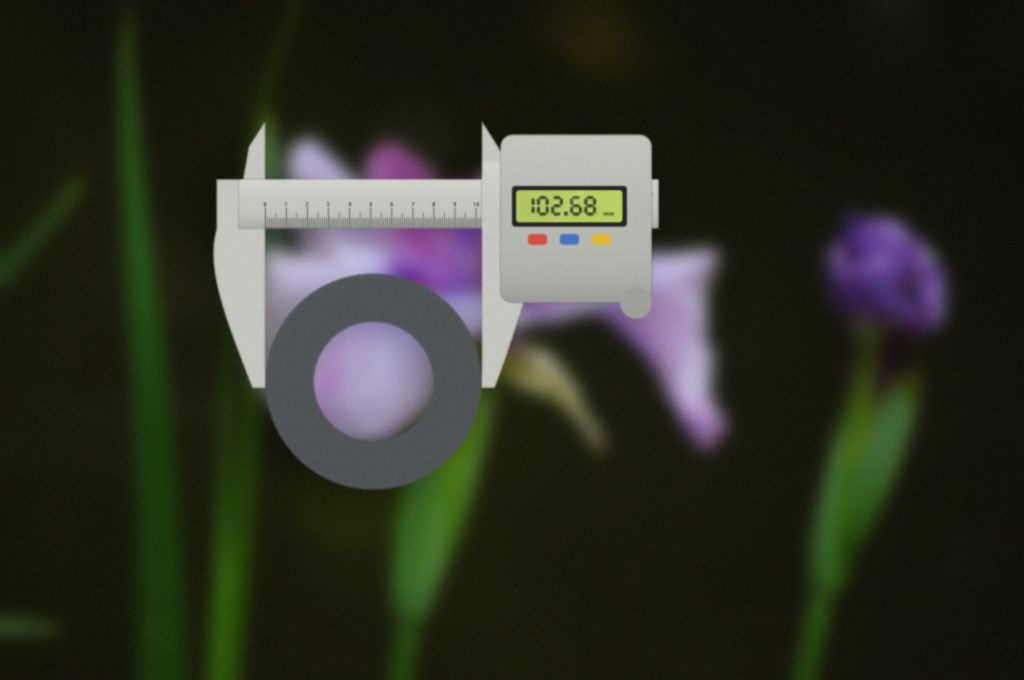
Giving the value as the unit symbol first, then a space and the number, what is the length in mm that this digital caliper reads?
mm 102.68
